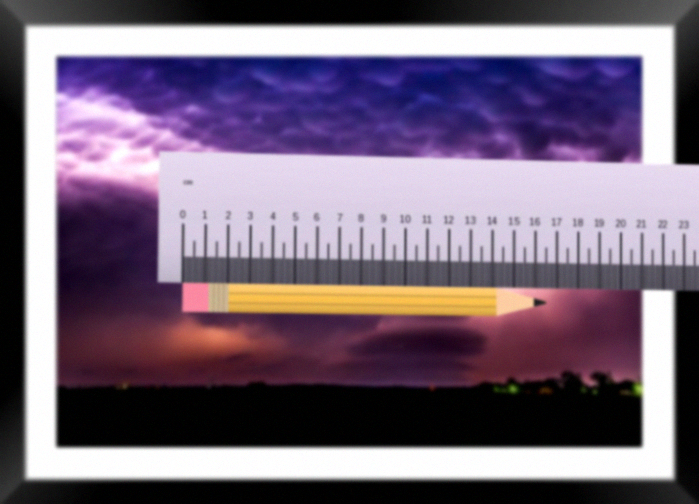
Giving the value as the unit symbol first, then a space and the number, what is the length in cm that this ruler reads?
cm 16.5
